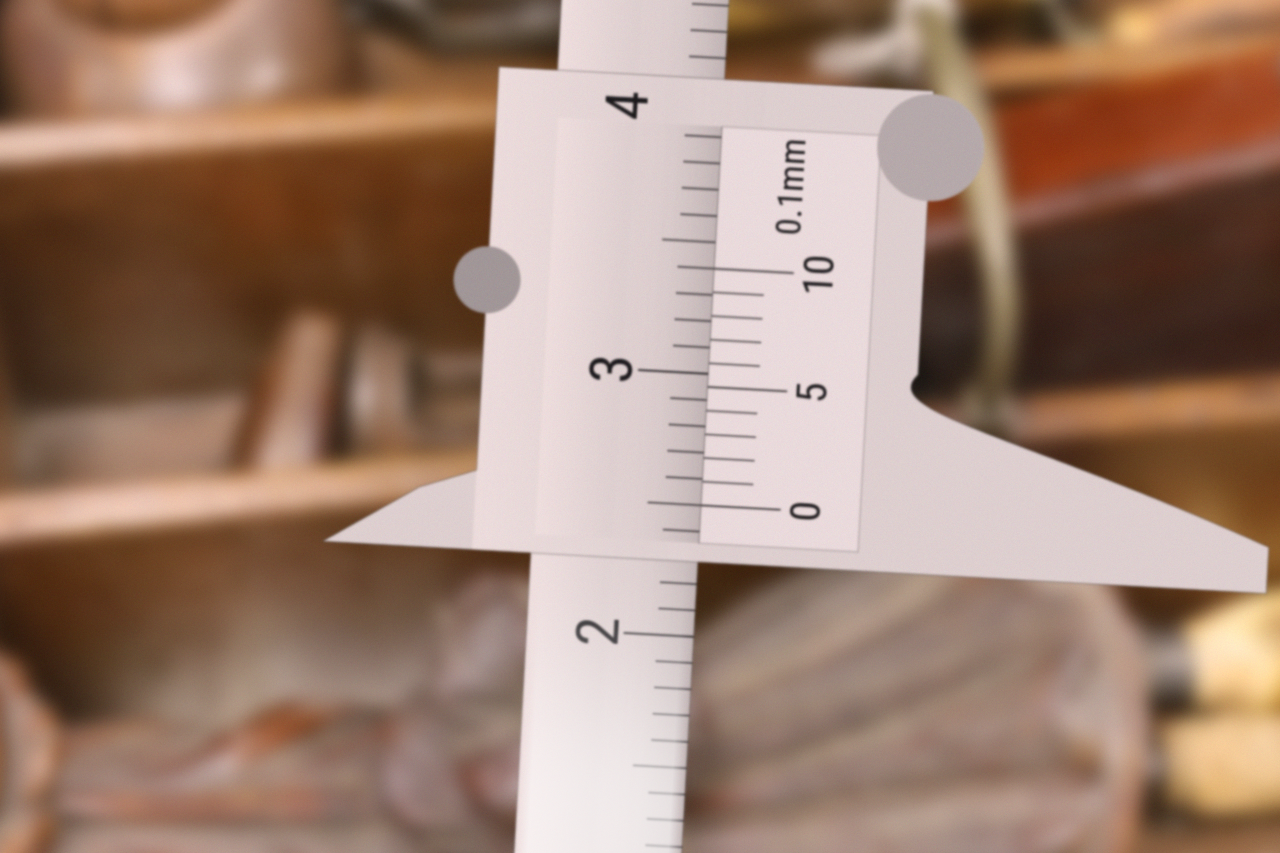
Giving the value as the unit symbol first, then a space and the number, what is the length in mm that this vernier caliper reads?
mm 25.0
